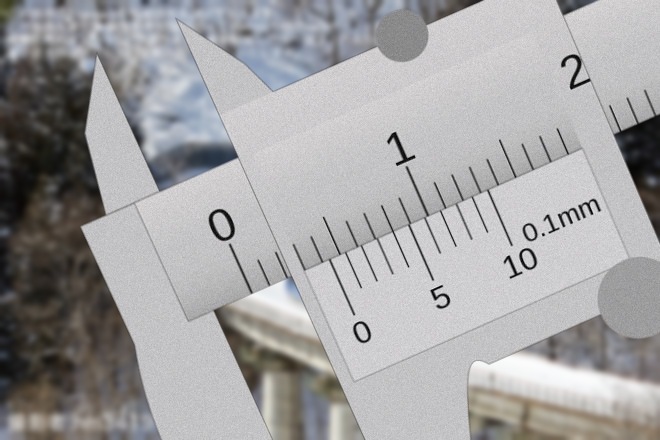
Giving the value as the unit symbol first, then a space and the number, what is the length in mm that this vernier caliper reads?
mm 4.4
